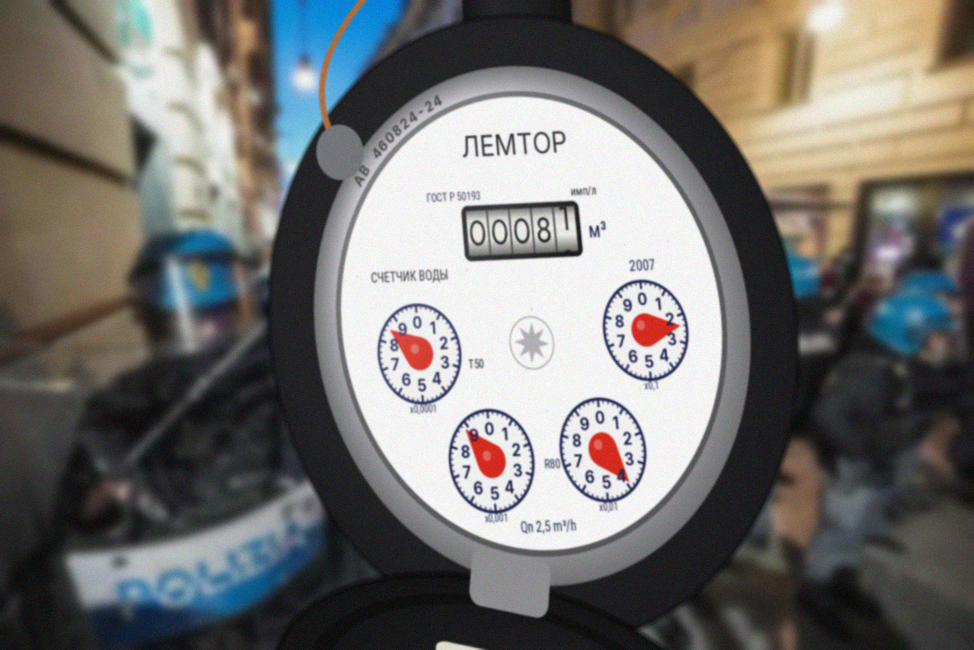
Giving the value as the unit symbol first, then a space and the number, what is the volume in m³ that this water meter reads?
m³ 81.2388
